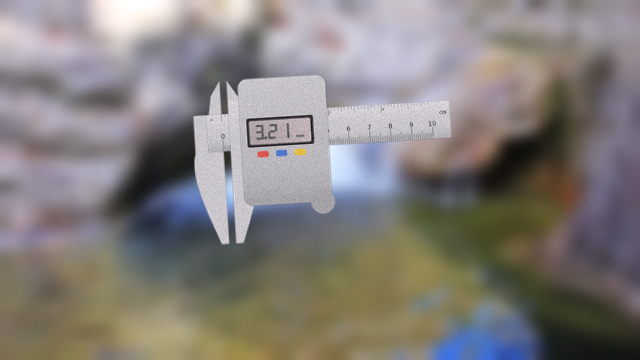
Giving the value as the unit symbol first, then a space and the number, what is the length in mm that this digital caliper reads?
mm 3.21
